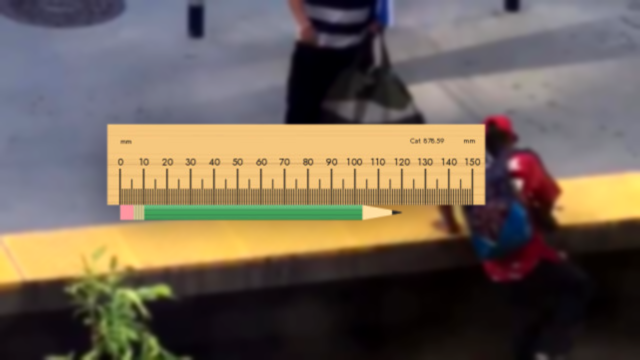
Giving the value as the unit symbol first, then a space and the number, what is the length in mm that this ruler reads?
mm 120
